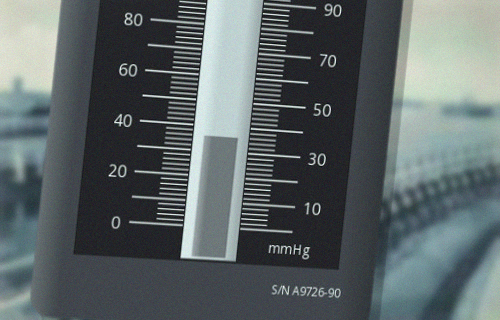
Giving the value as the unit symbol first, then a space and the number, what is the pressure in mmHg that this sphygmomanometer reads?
mmHg 36
